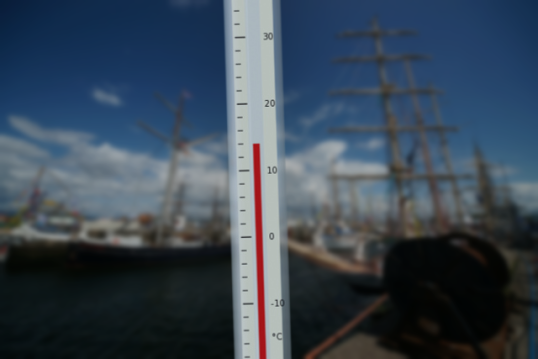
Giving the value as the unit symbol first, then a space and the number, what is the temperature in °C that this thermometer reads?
°C 14
